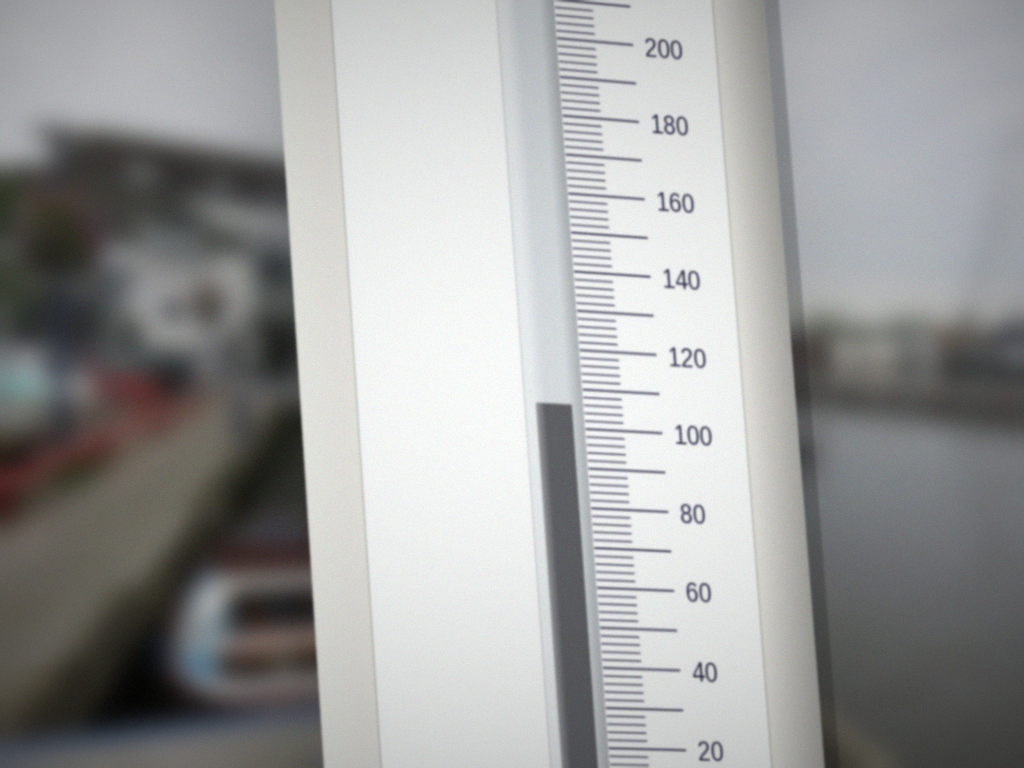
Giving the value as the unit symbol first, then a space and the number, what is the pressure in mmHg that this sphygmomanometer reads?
mmHg 106
